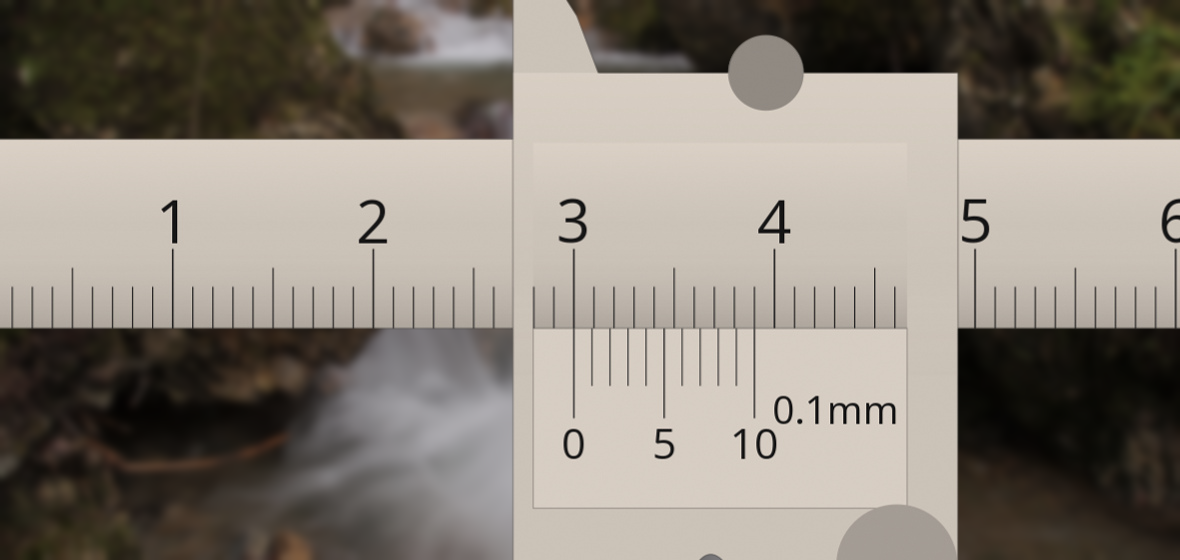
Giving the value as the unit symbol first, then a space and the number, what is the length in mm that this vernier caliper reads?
mm 30.0
